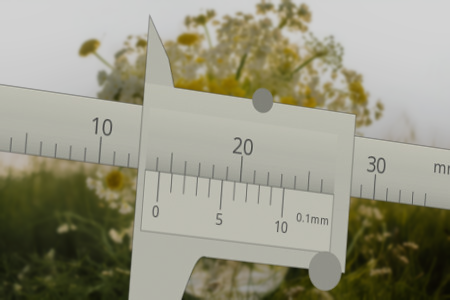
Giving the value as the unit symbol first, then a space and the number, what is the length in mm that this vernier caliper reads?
mm 14.2
